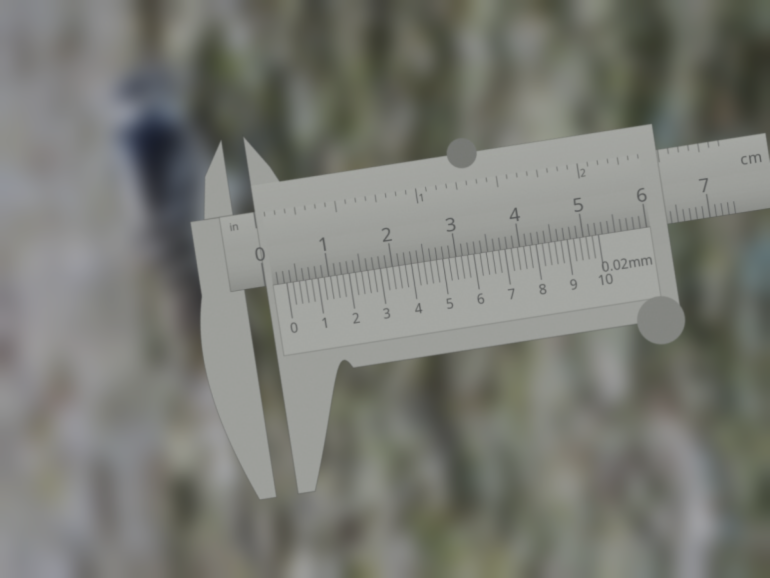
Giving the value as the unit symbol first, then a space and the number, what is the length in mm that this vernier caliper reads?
mm 3.4
